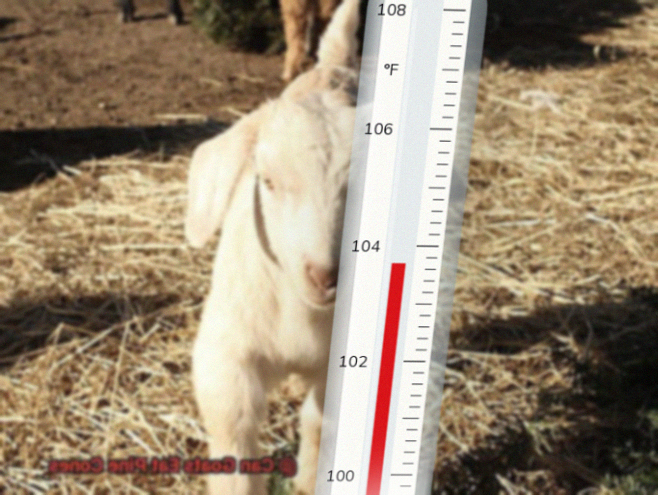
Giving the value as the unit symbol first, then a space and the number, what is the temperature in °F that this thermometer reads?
°F 103.7
